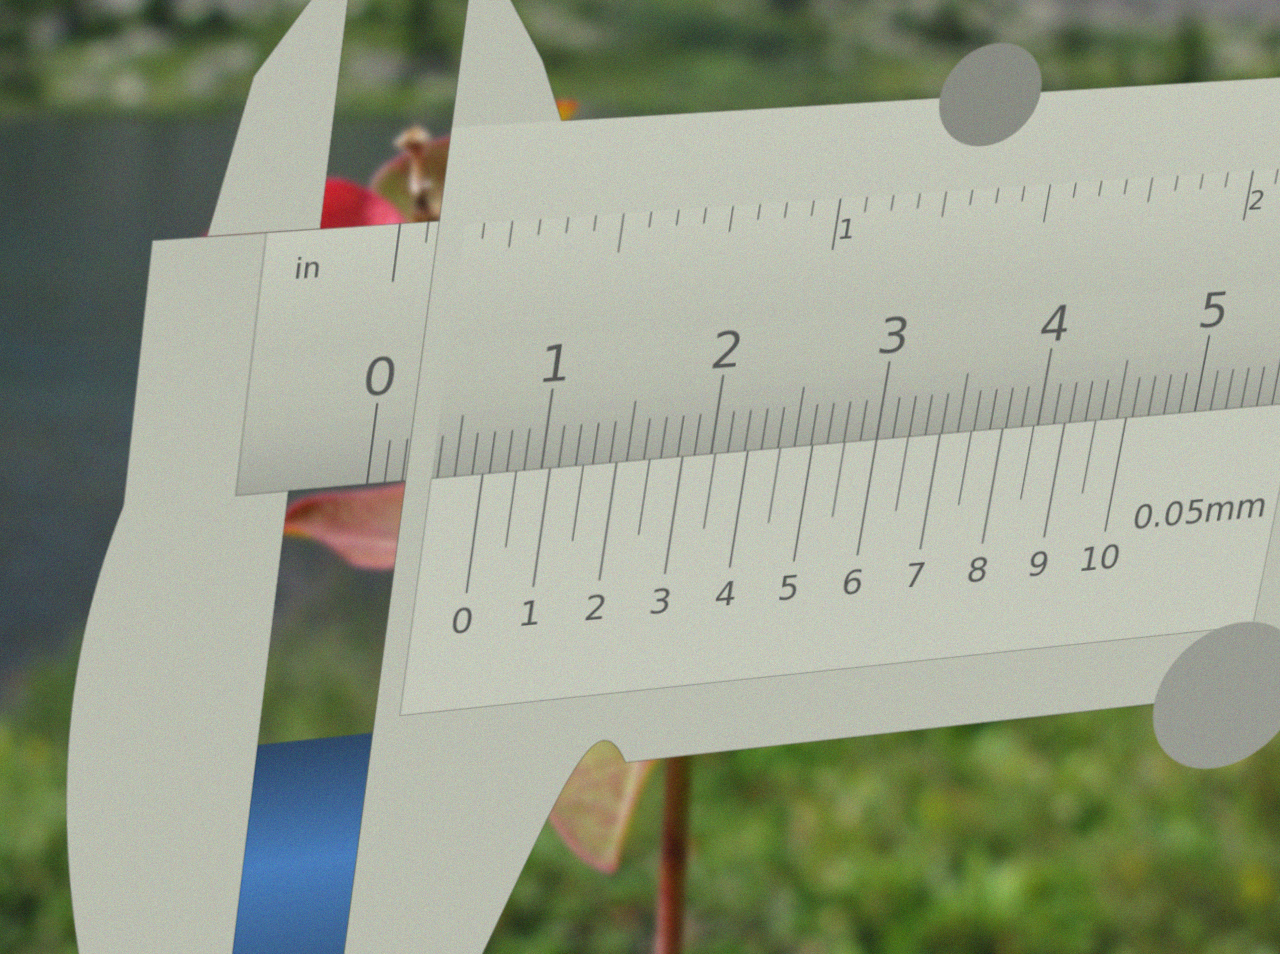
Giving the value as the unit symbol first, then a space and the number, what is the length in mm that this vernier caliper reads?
mm 6.6
